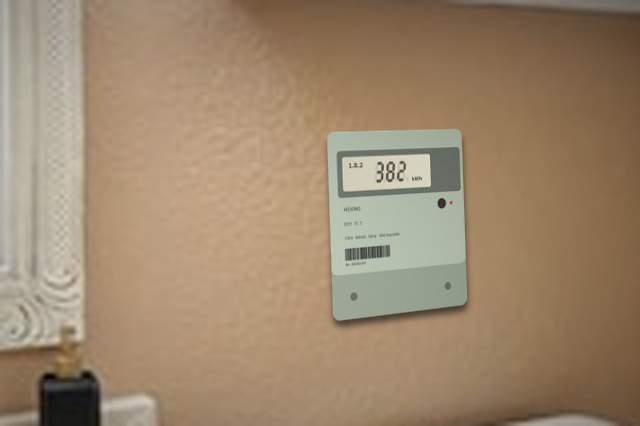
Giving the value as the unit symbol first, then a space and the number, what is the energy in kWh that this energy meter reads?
kWh 382
